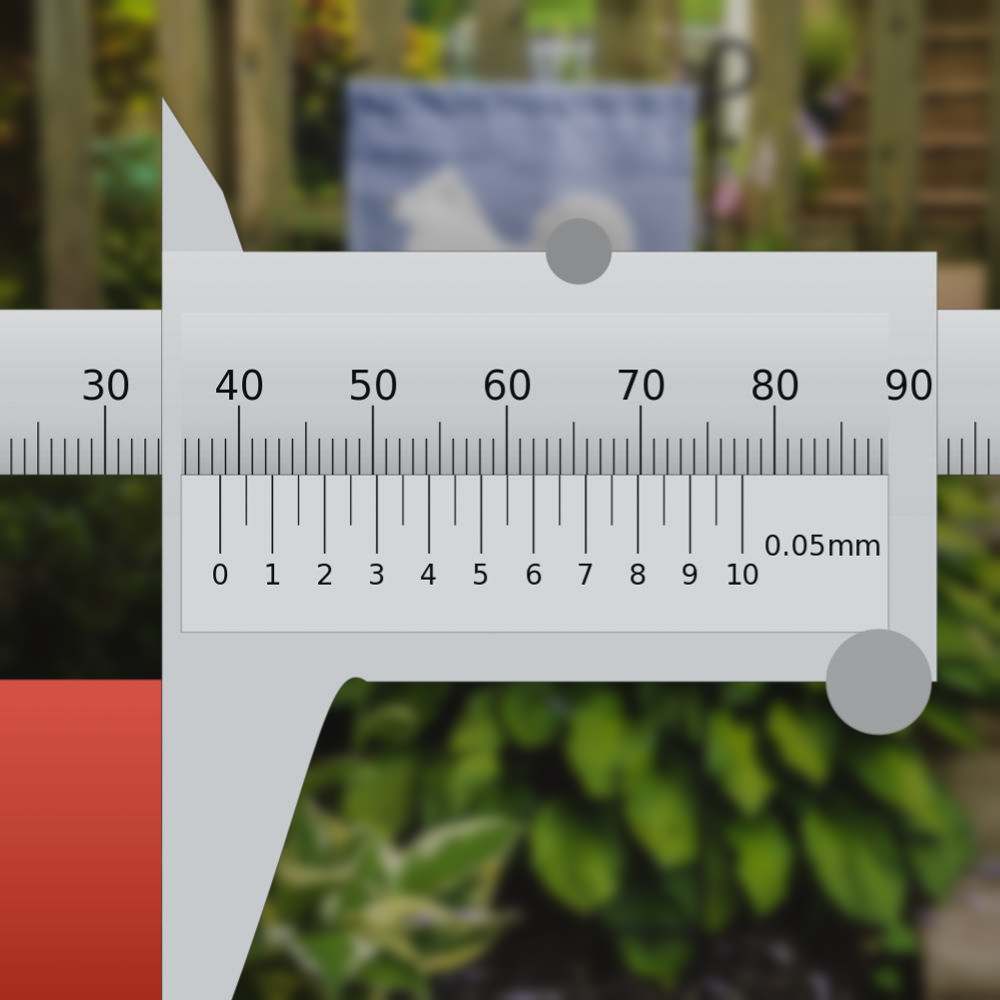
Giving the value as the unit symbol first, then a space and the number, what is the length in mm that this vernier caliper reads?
mm 38.6
